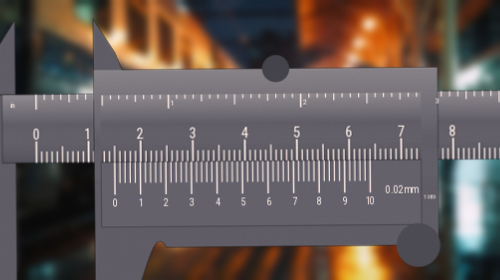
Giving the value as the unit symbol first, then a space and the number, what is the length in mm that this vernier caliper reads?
mm 15.0
